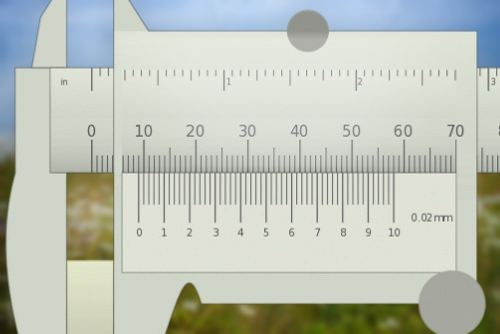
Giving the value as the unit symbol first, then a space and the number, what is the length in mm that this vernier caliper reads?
mm 9.0
